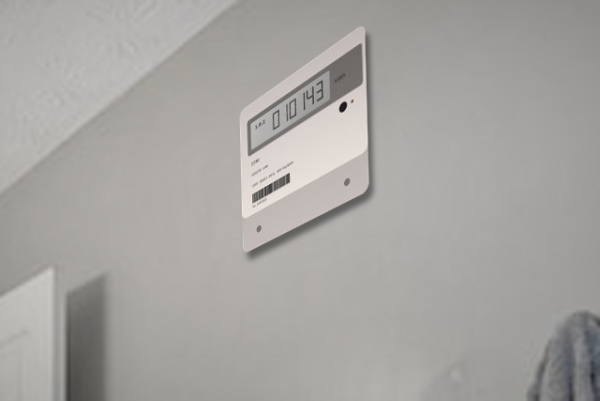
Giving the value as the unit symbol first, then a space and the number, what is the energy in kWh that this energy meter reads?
kWh 10143
